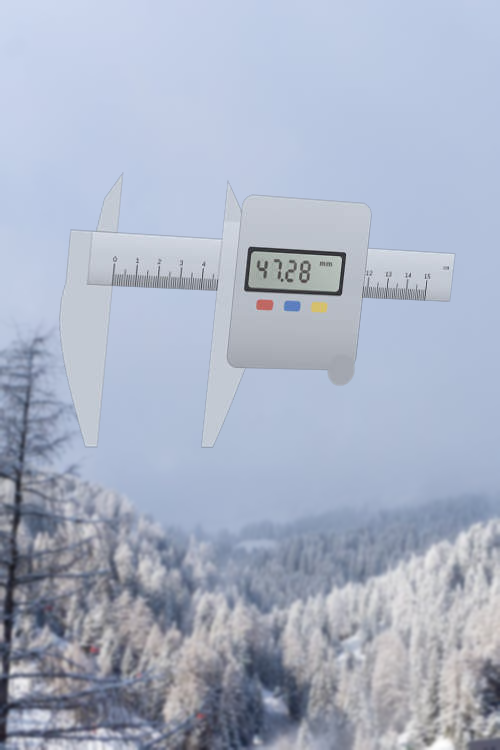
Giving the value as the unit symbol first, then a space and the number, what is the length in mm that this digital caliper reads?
mm 47.28
